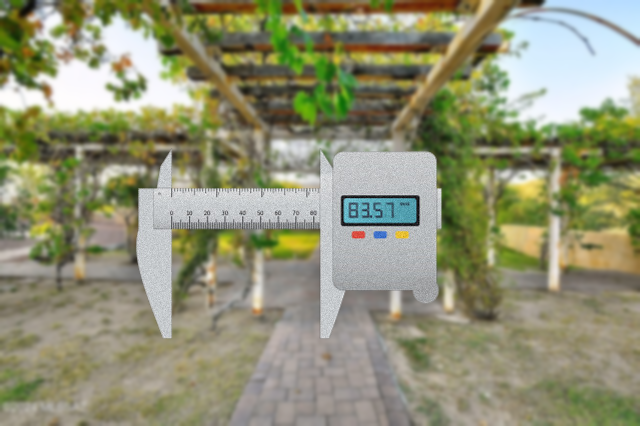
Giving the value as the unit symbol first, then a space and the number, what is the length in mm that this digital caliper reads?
mm 83.57
